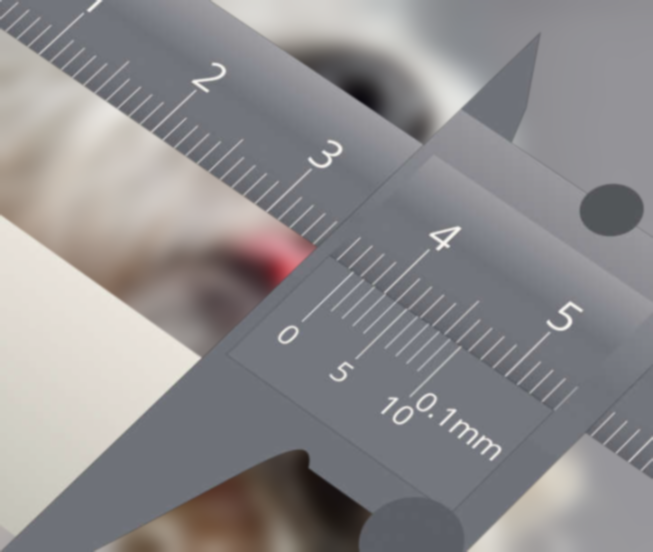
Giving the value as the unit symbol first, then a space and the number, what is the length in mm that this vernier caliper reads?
mm 37.4
